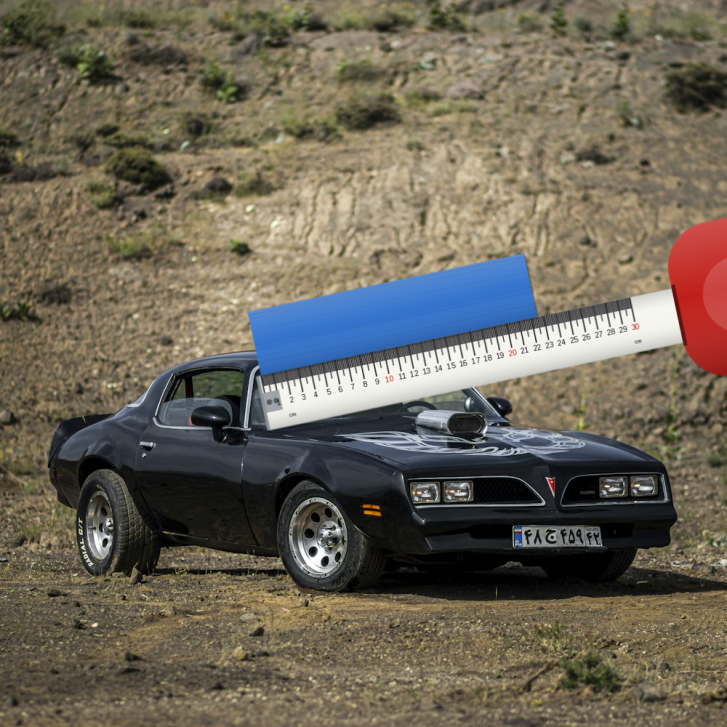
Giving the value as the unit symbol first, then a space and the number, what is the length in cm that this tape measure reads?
cm 22.5
